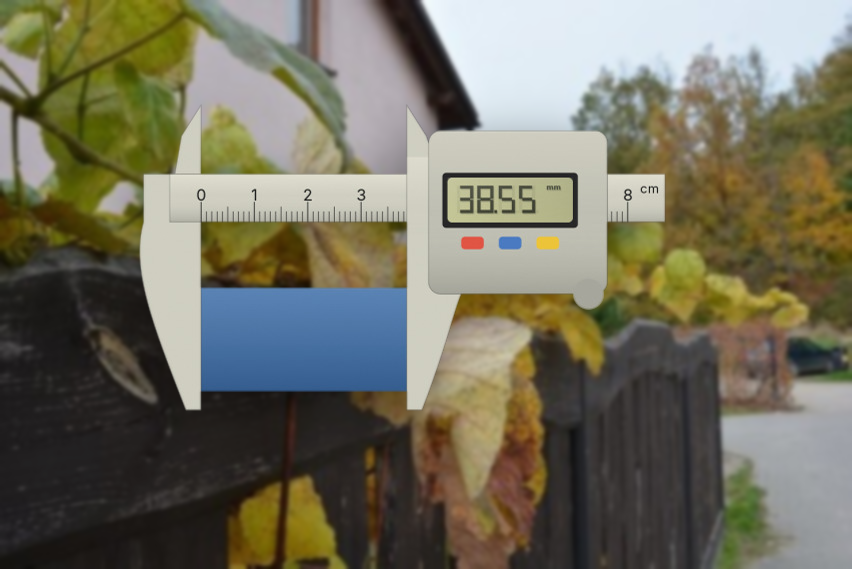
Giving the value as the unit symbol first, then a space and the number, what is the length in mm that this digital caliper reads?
mm 38.55
